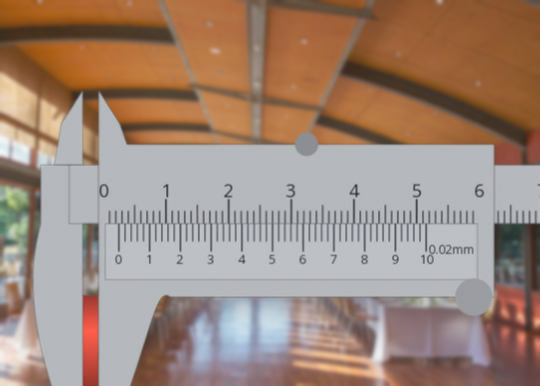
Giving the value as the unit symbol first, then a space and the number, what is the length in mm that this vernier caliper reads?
mm 2.5
